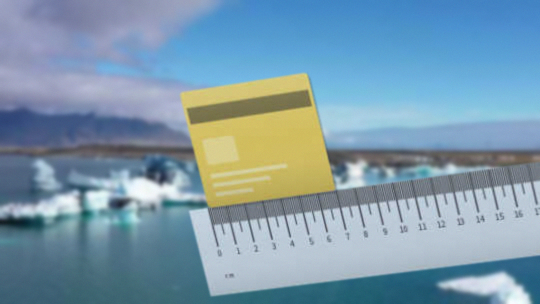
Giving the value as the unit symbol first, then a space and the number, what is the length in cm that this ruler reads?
cm 7
